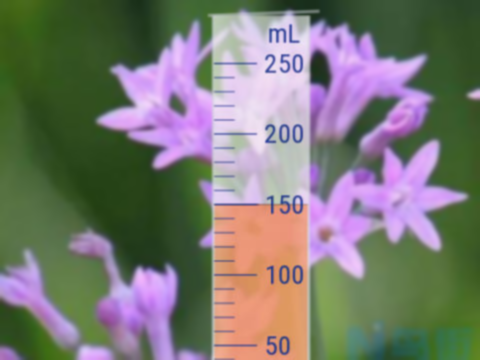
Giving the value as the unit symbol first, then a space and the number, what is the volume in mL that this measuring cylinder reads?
mL 150
